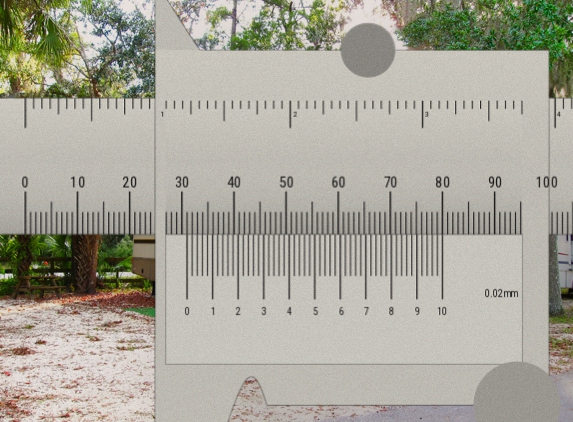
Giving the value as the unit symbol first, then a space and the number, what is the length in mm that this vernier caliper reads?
mm 31.0
